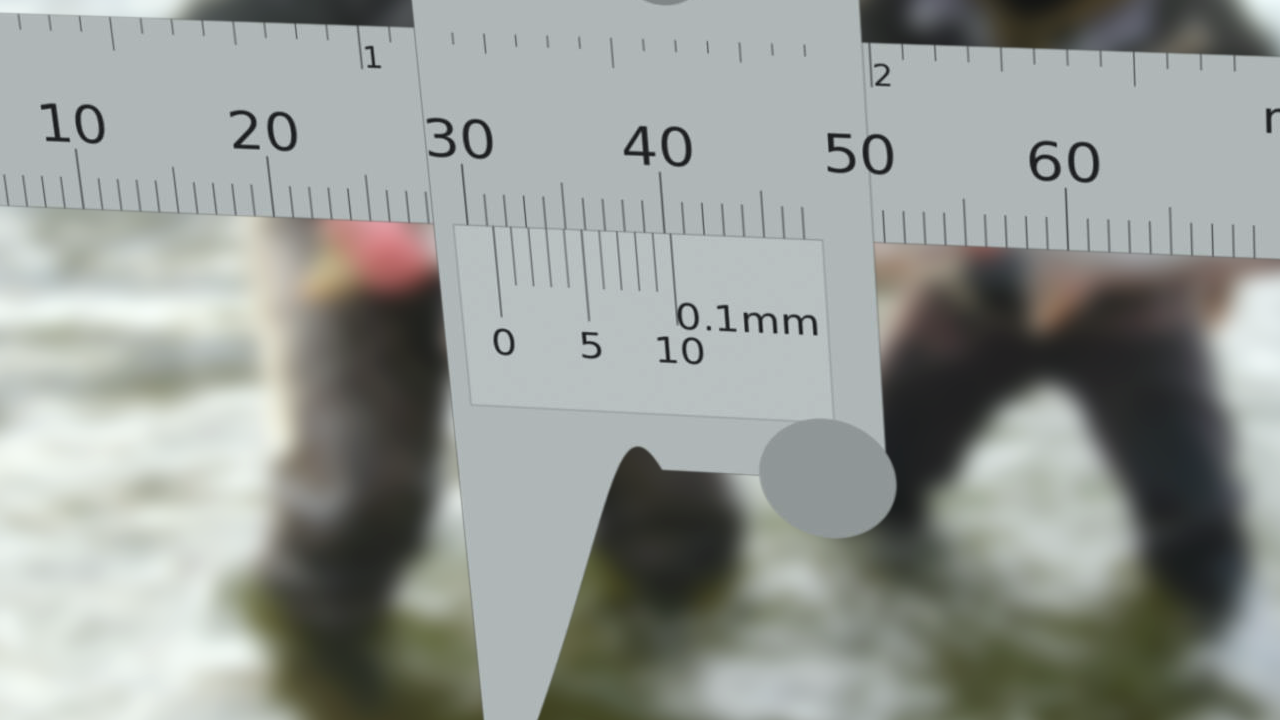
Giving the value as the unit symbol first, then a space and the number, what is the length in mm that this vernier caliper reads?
mm 31.3
